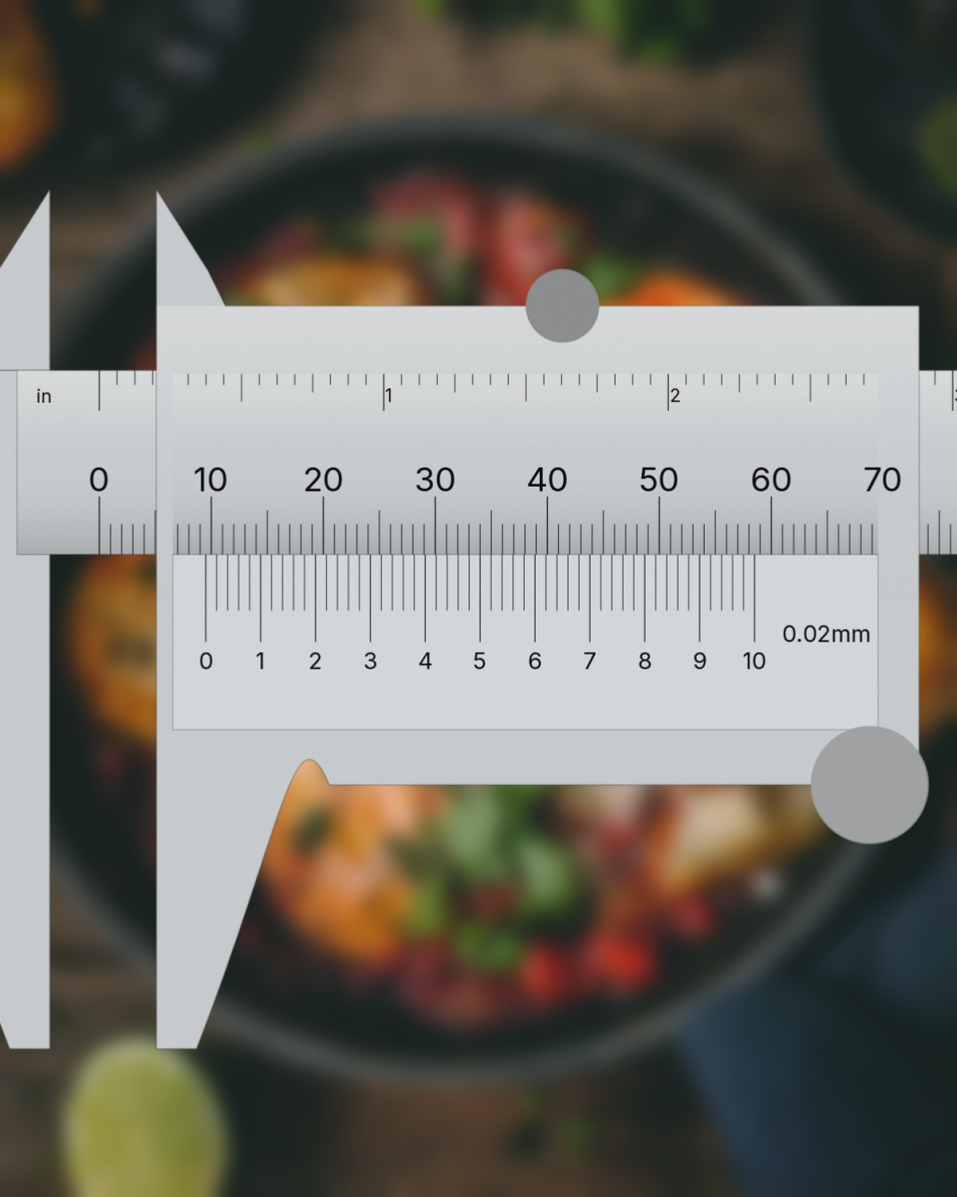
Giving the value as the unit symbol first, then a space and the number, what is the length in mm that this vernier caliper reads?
mm 9.5
